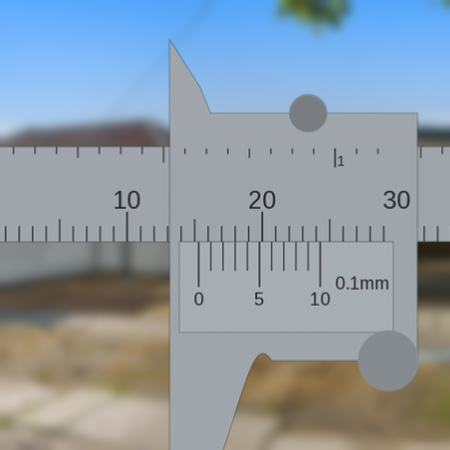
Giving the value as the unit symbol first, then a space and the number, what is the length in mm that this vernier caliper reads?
mm 15.3
